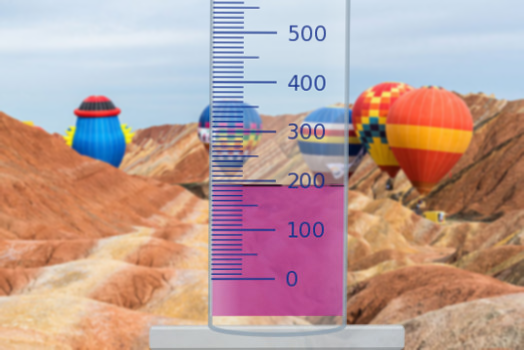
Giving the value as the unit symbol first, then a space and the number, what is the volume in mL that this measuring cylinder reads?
mL 190
